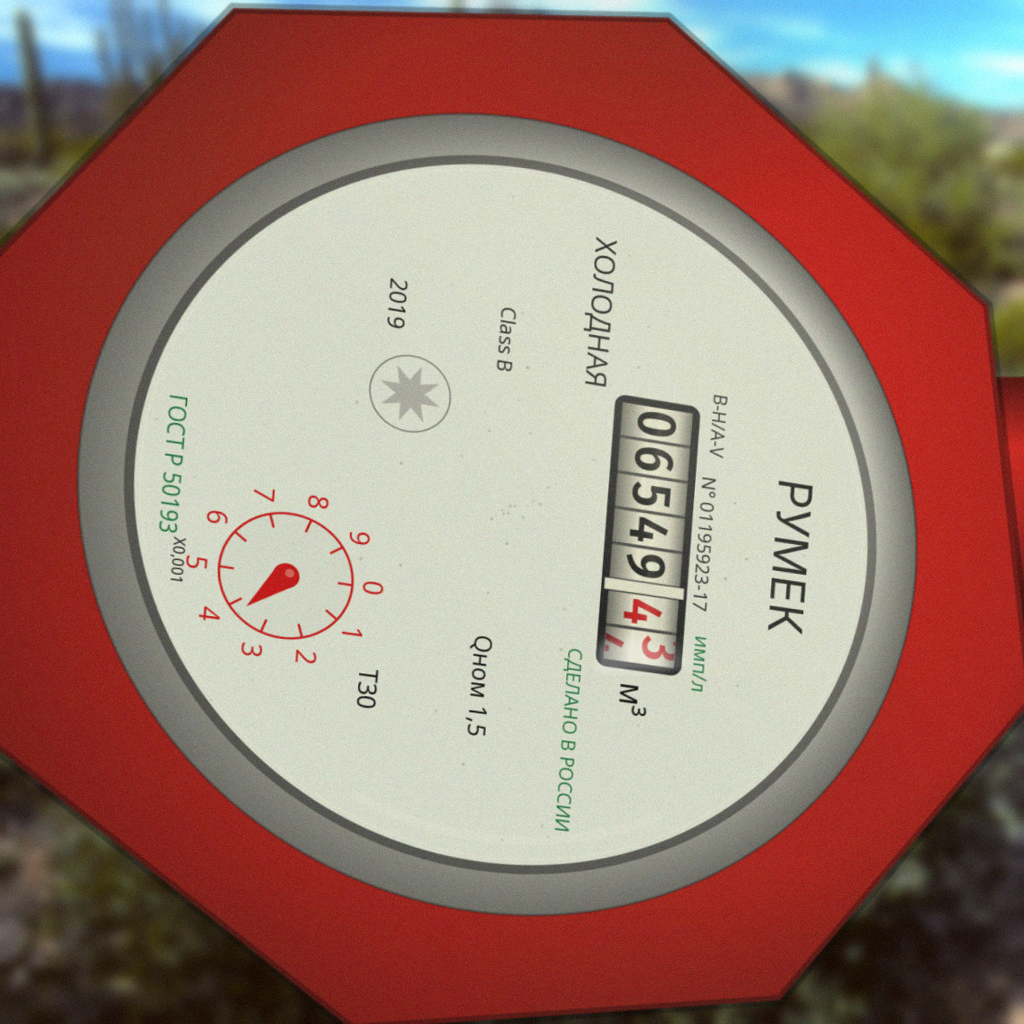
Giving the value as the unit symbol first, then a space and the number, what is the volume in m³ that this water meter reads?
m³ 6549.433
